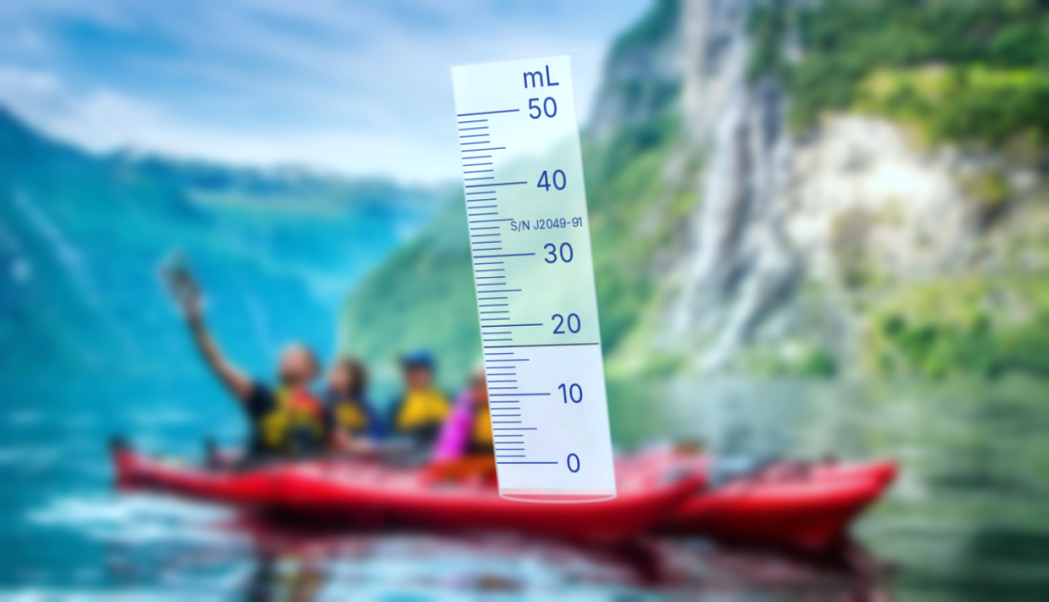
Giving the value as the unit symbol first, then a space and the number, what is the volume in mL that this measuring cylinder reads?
mL 17
